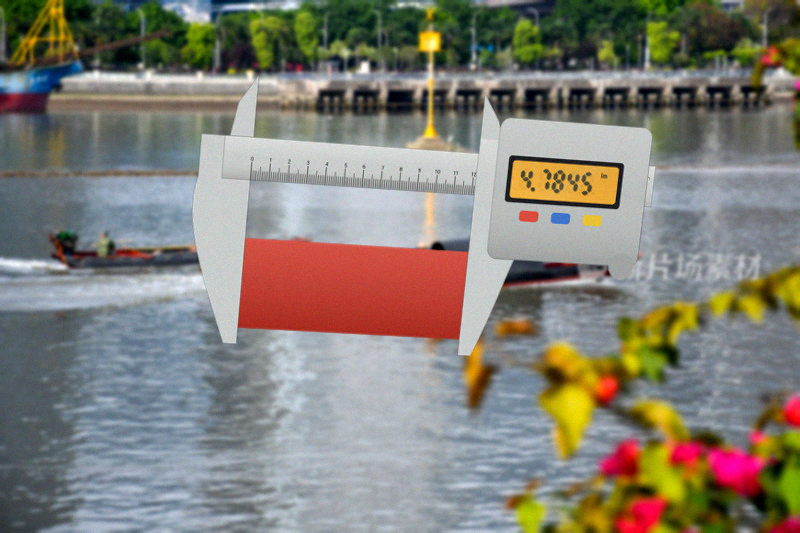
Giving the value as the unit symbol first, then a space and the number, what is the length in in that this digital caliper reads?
in 4.7845
